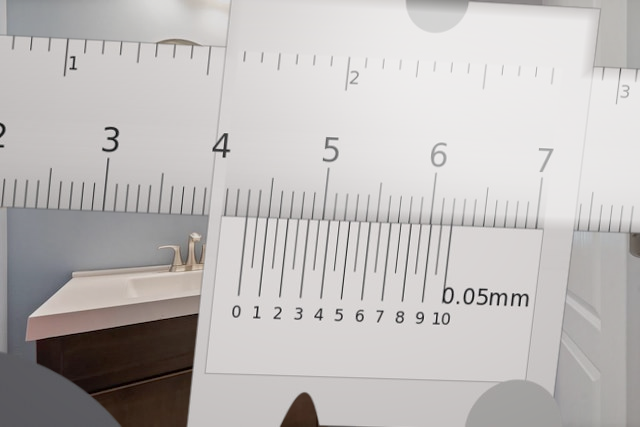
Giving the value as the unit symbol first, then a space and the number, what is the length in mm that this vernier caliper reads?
mm 43.0
